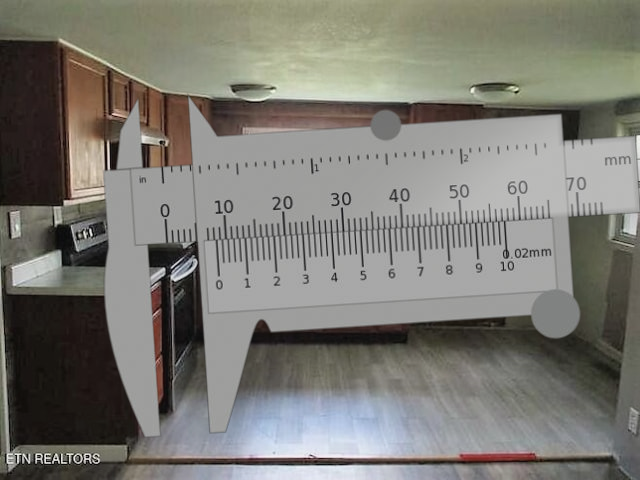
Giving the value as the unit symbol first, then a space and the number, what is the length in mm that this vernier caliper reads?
mm 8.4
